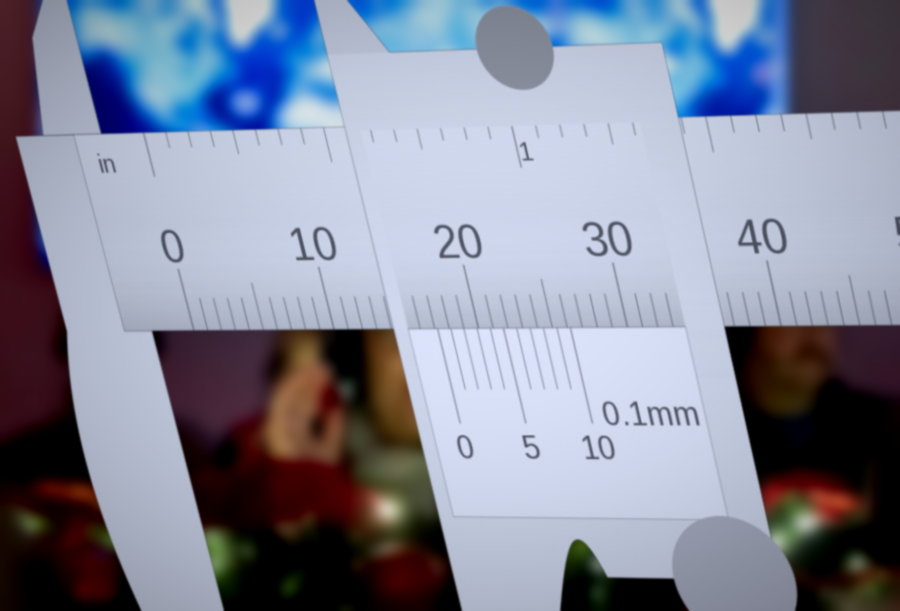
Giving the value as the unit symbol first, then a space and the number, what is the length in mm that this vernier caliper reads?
mm 17.2
